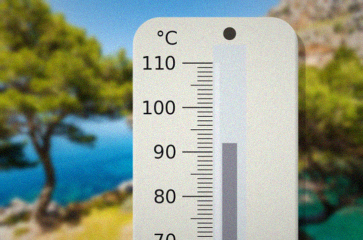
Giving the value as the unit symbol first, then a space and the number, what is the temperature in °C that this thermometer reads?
°C 92
